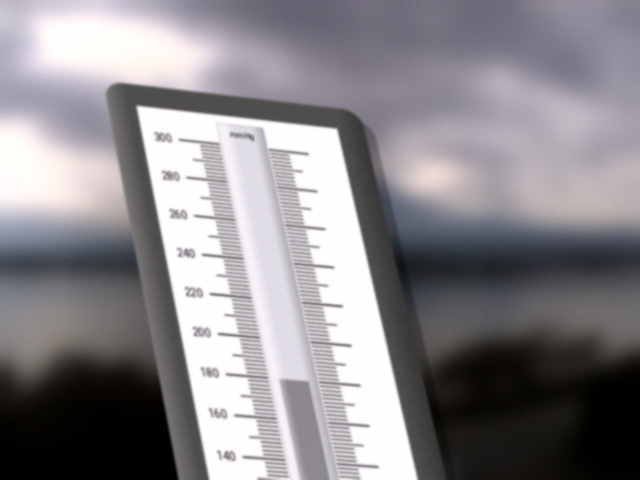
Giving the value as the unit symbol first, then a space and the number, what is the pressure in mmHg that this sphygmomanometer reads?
mmHg 180
